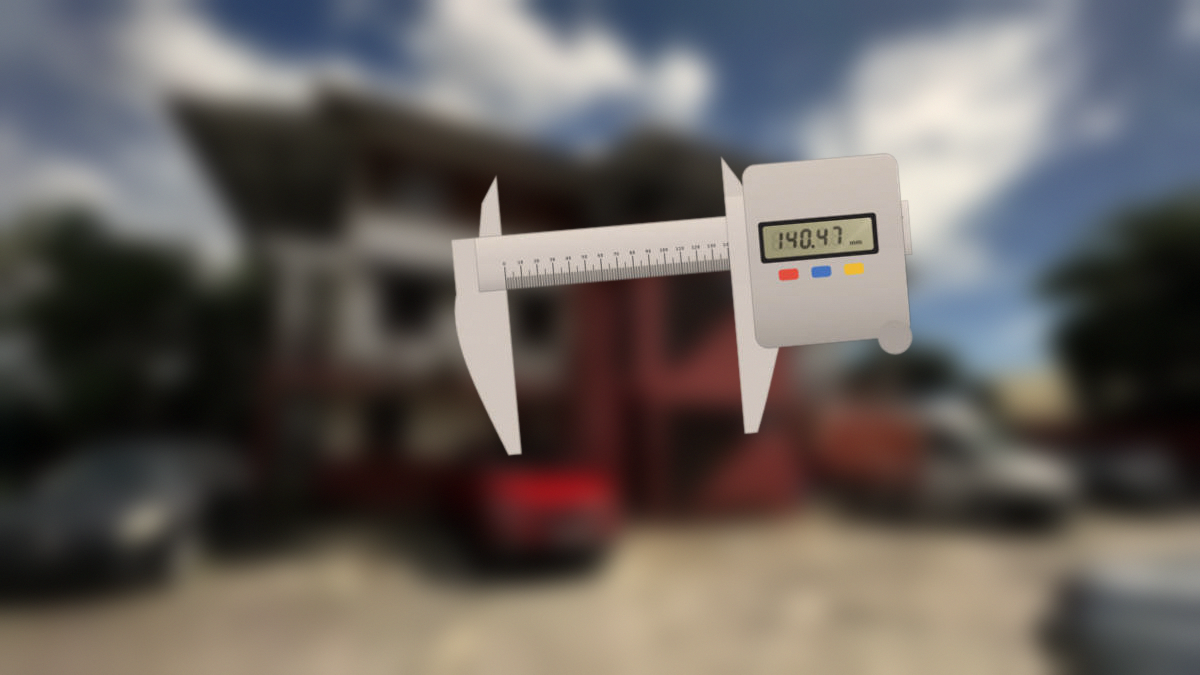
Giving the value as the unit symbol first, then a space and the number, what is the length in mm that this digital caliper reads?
mm 140.47
